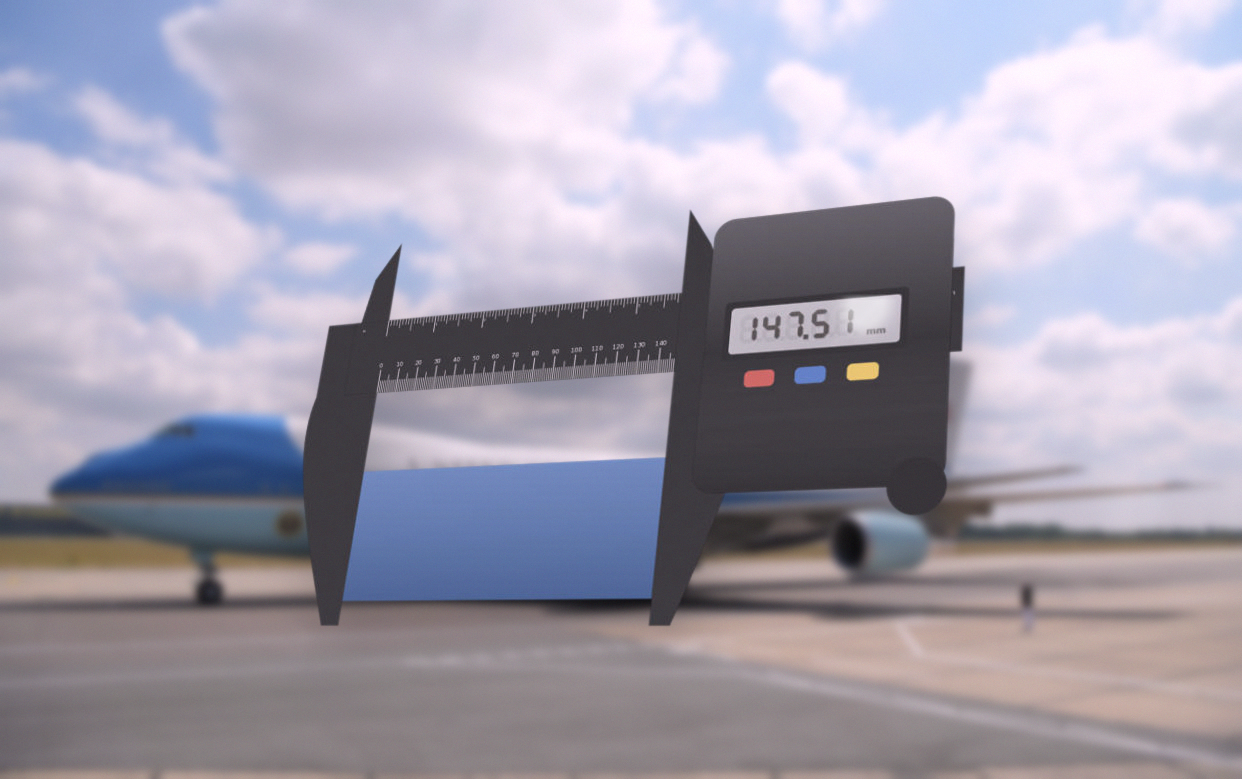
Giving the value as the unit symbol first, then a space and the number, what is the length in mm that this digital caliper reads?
mm 147.51
